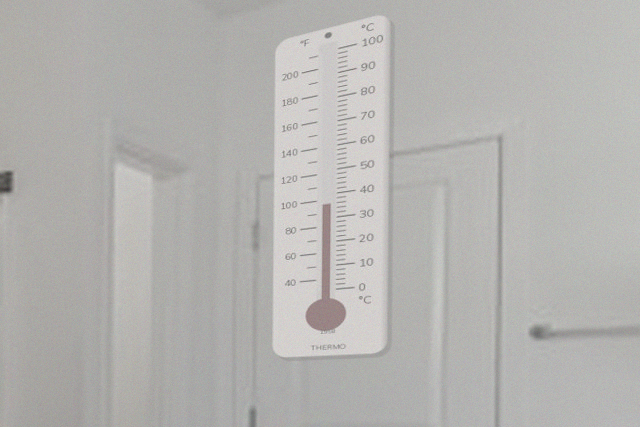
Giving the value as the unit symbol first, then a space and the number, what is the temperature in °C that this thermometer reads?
°C 36
